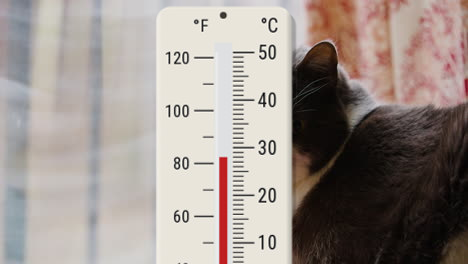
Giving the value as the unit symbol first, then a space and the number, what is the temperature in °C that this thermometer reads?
°C 28
